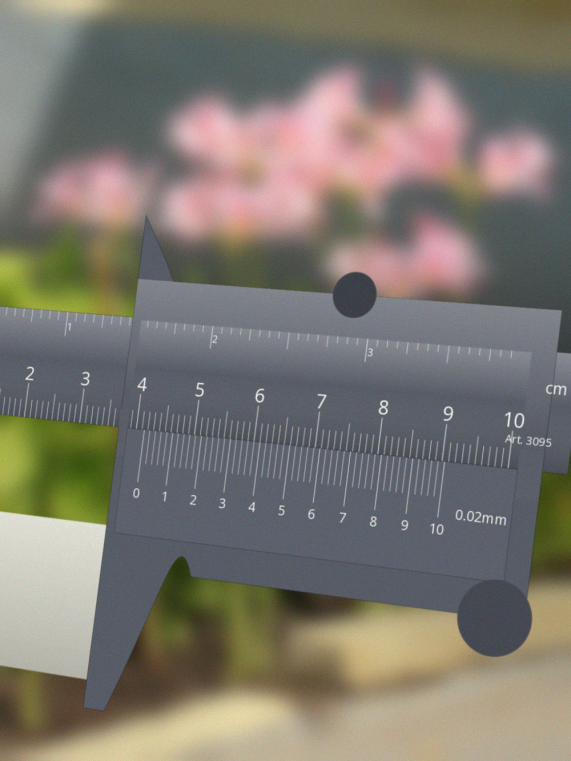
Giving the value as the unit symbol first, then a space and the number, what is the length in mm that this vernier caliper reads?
mm 41.4
